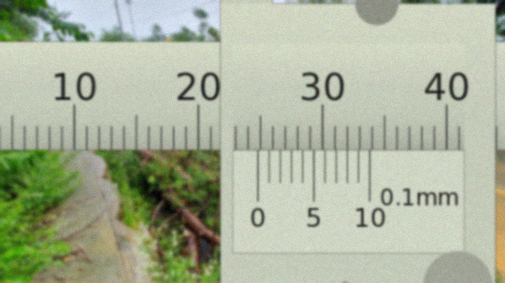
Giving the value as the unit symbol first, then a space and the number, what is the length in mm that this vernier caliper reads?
mm 24.8
